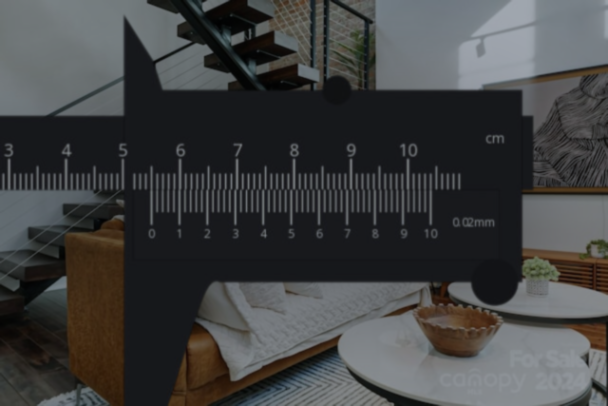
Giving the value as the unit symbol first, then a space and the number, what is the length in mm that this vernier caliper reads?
mm 55.0
